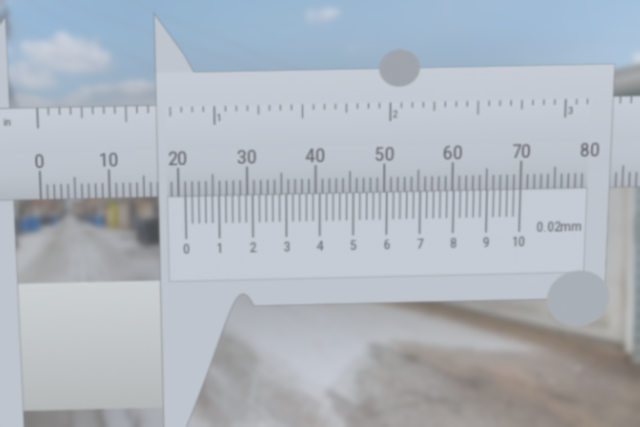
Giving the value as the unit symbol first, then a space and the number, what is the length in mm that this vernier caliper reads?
mm 21.0
